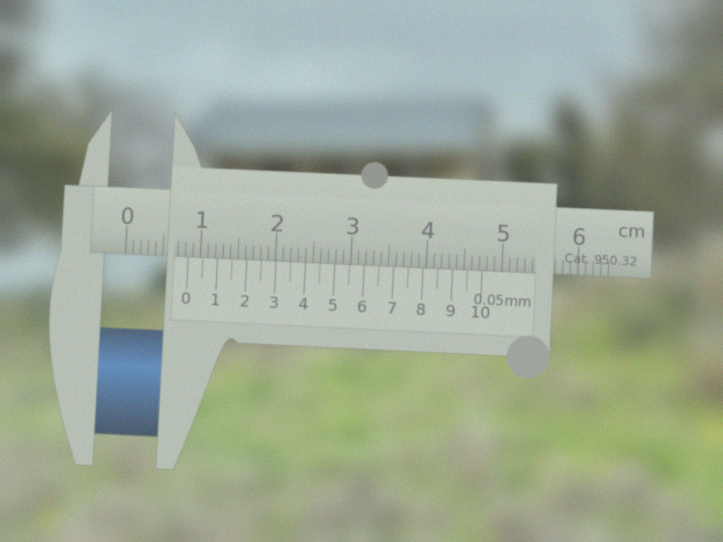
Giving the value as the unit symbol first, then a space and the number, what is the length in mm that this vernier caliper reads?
mm 8.4
